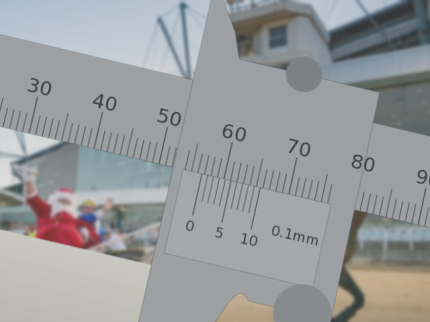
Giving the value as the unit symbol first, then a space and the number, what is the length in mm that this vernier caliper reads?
mm 56.6
